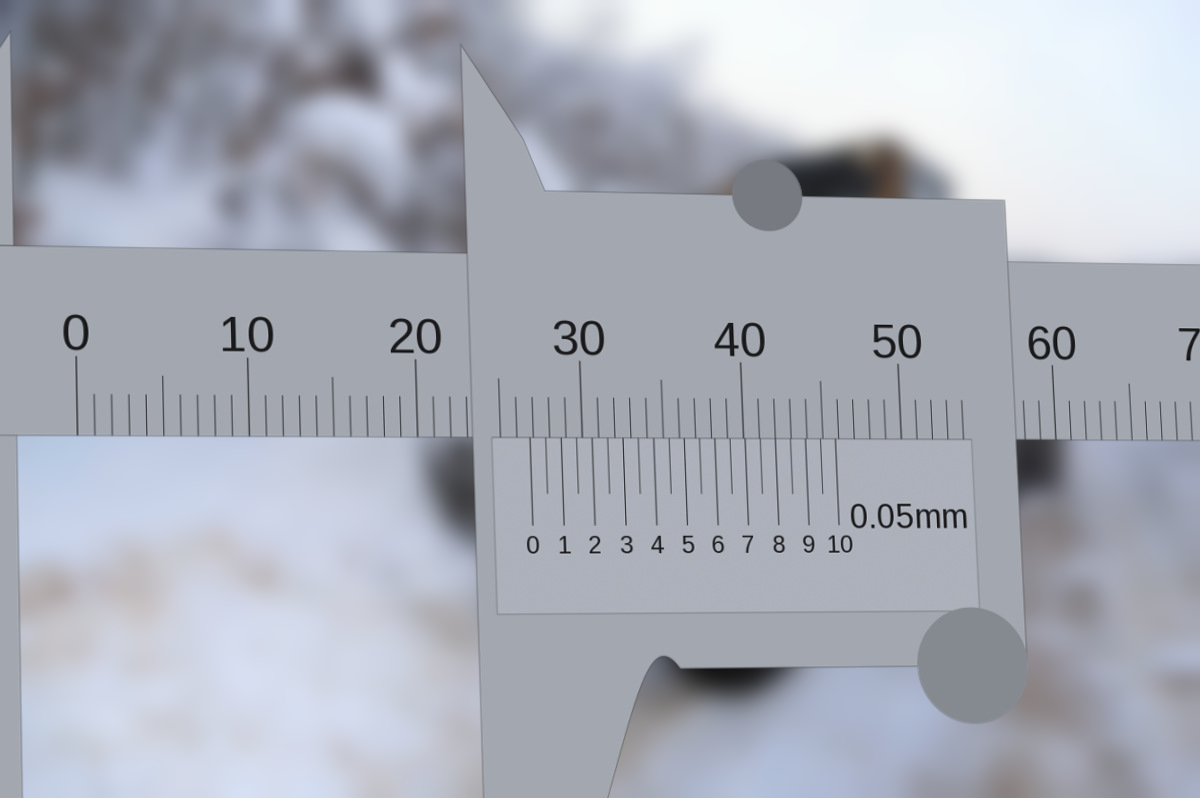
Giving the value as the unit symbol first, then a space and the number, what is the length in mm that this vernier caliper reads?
mm 26.8
